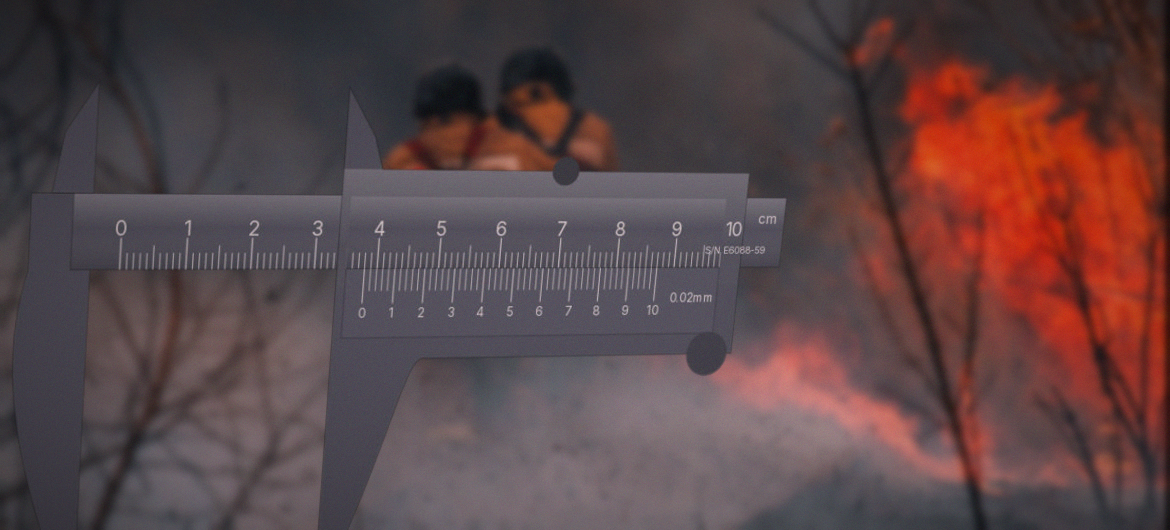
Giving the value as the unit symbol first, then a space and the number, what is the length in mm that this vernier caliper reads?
mm 38.0
